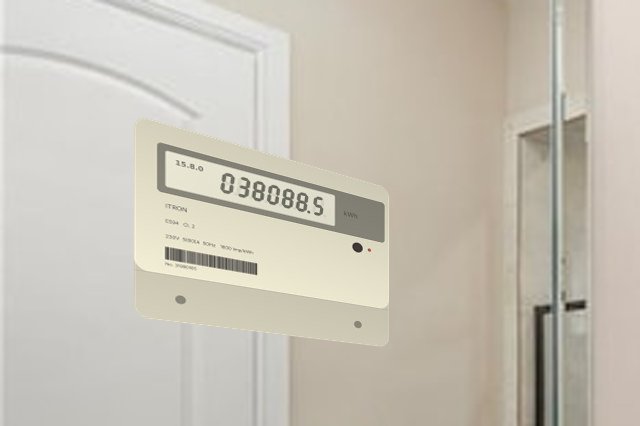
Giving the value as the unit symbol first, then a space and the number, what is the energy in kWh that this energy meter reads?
kWh 38088.5
